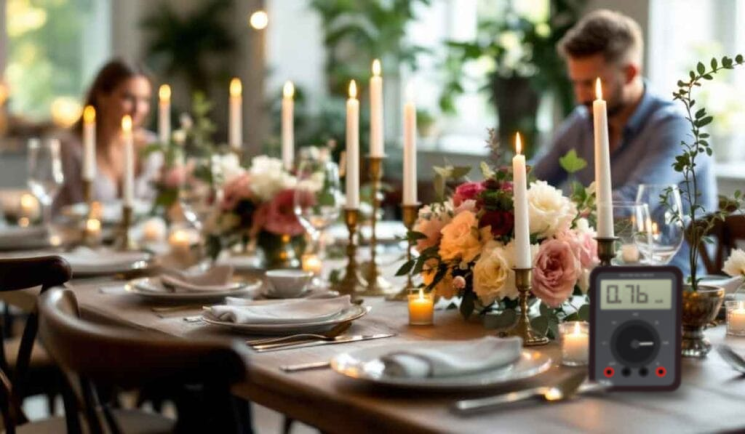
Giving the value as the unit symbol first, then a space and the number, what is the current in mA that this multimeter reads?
mA 0.76
